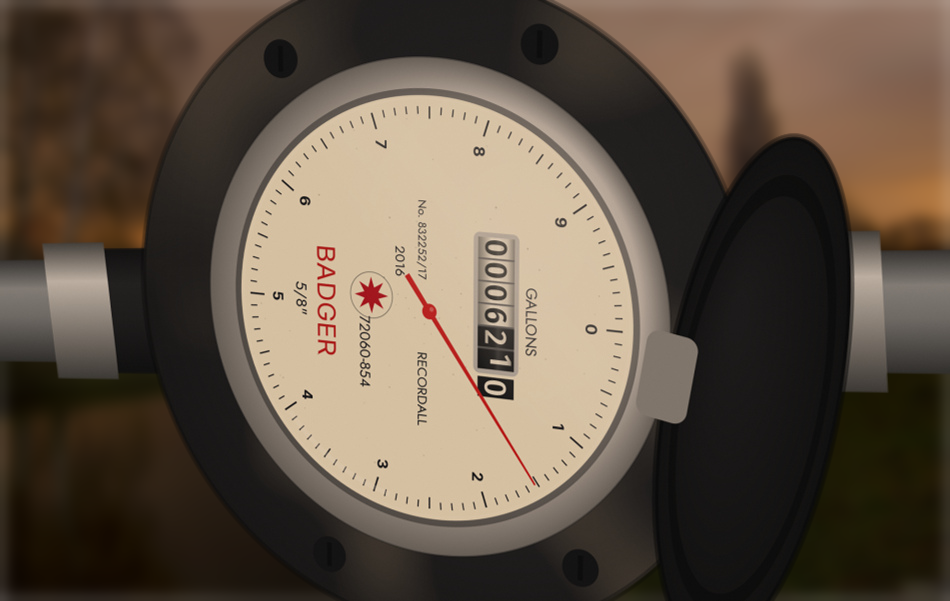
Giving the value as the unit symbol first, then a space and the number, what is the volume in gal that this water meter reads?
gal 6211.5
